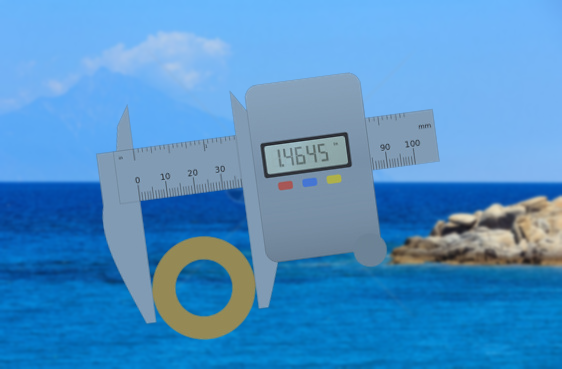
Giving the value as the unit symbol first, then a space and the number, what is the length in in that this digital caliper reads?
in 1.4645
